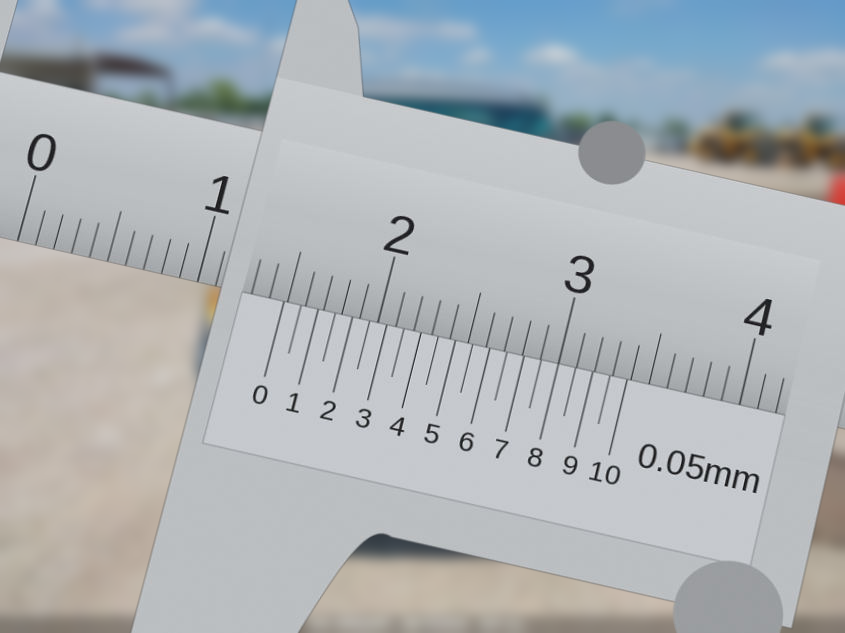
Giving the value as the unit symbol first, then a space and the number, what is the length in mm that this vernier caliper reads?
mm 14.8
